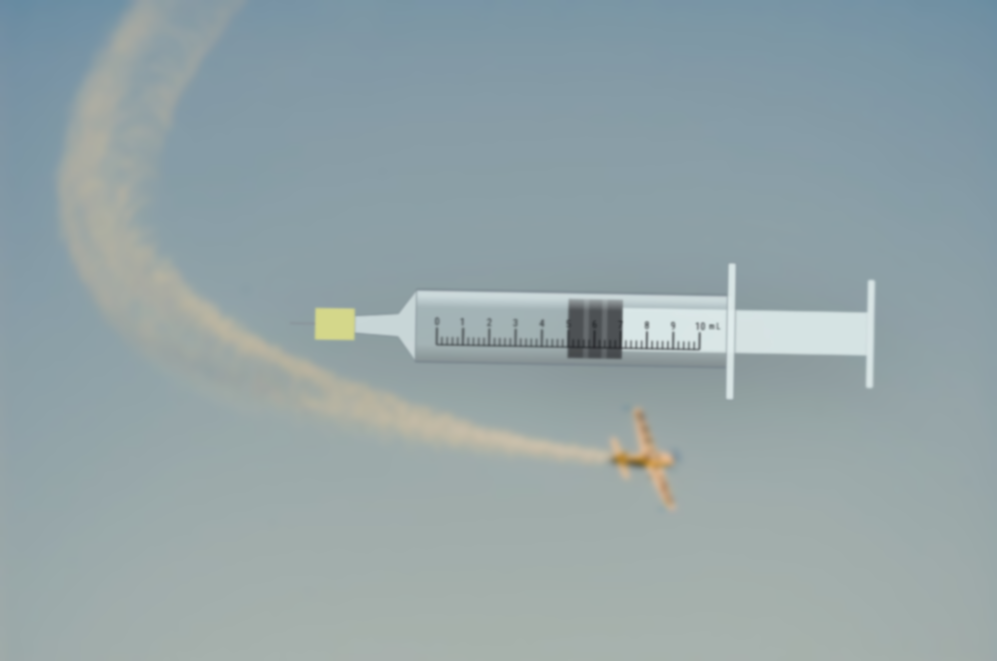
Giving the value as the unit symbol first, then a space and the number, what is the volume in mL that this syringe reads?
mL 5
